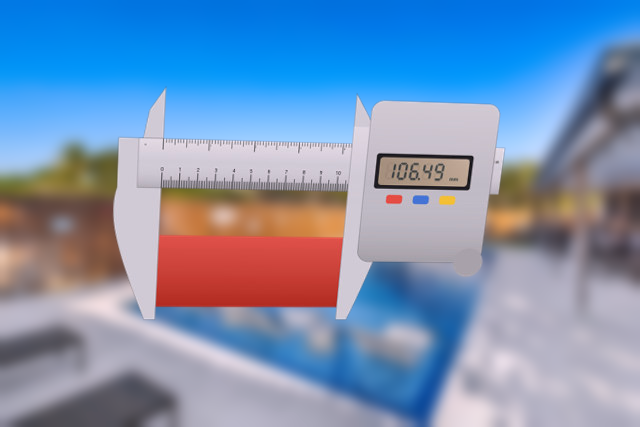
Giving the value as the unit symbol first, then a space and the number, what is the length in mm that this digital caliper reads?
mm 106.49
